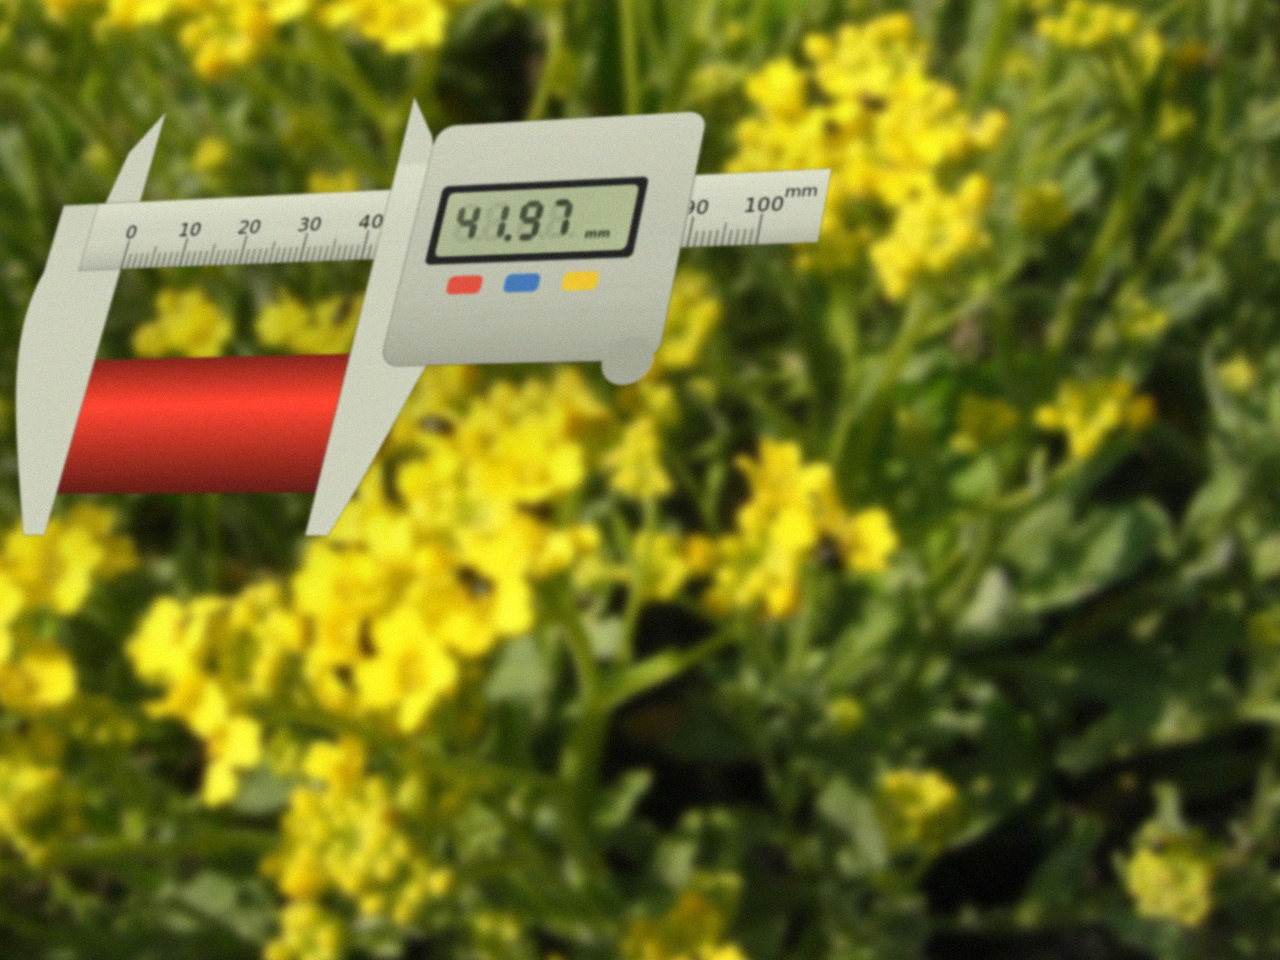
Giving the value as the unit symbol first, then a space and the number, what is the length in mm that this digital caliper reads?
mm 41.97
